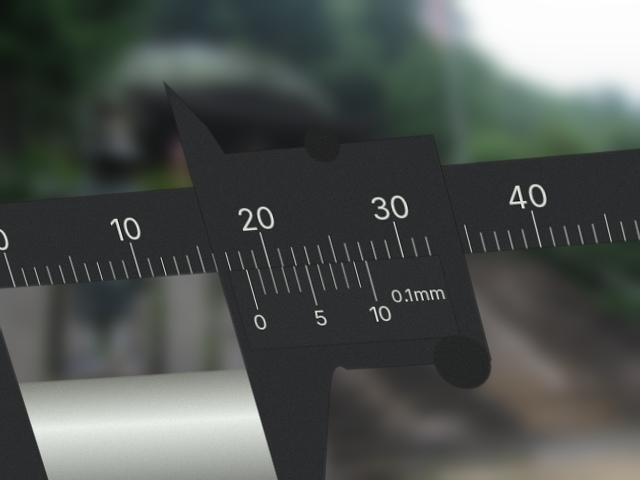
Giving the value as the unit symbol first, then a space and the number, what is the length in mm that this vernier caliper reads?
mm 18.2
